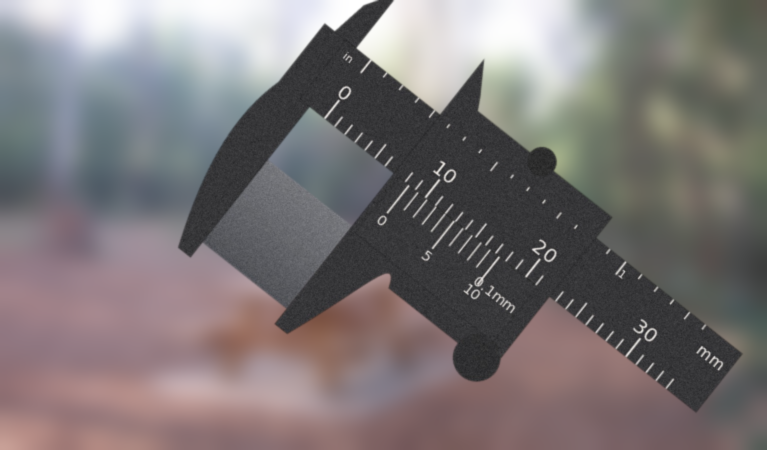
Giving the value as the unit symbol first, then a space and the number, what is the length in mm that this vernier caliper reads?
mm 8.4
